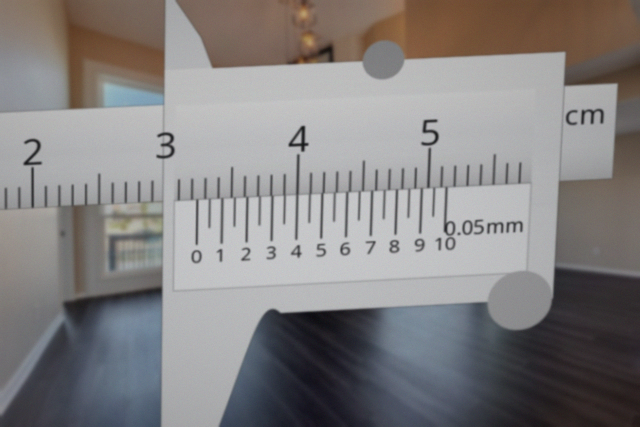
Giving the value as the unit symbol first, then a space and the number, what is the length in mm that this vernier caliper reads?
mm 32.4
